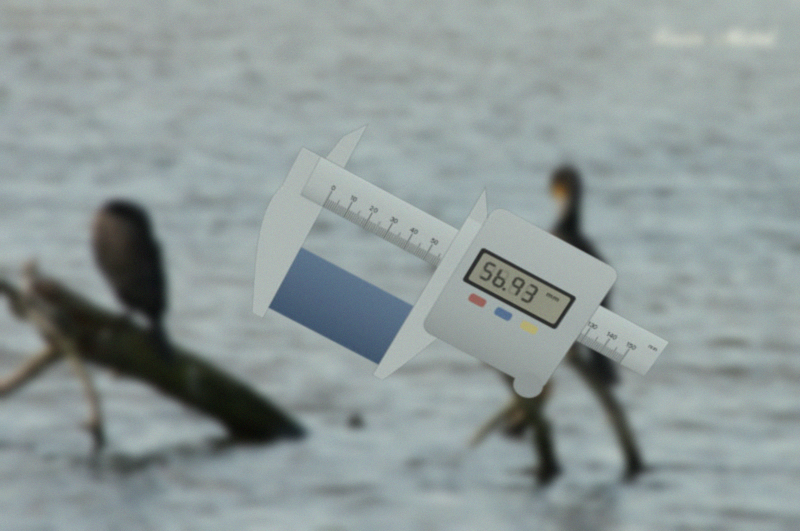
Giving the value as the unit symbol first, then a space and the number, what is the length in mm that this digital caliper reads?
mm 56.93
